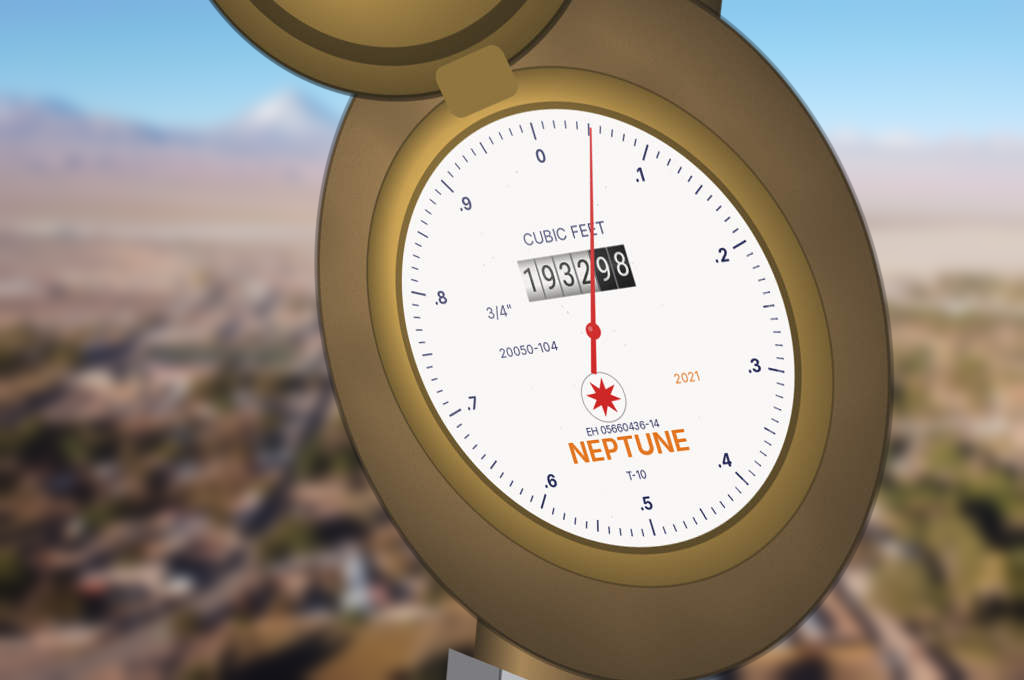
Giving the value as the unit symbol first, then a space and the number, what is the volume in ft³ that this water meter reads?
ft³ 193298.05
